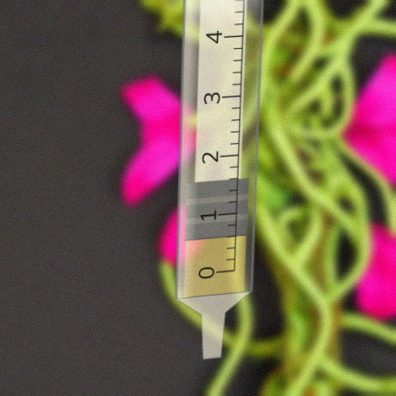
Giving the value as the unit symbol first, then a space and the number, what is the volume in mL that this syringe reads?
mL 0.6
